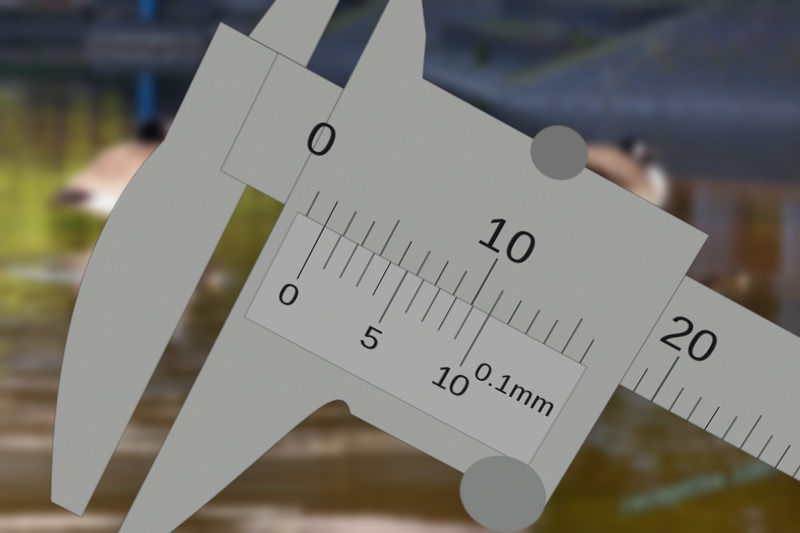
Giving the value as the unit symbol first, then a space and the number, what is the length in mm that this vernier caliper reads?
mm 2.0
